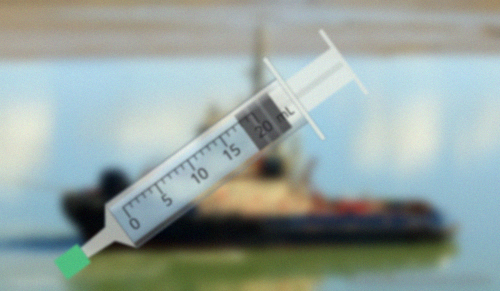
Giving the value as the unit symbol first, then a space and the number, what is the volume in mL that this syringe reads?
mL 18
